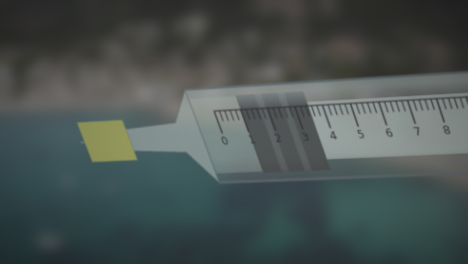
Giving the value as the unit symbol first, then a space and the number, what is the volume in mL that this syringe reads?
mL 1
